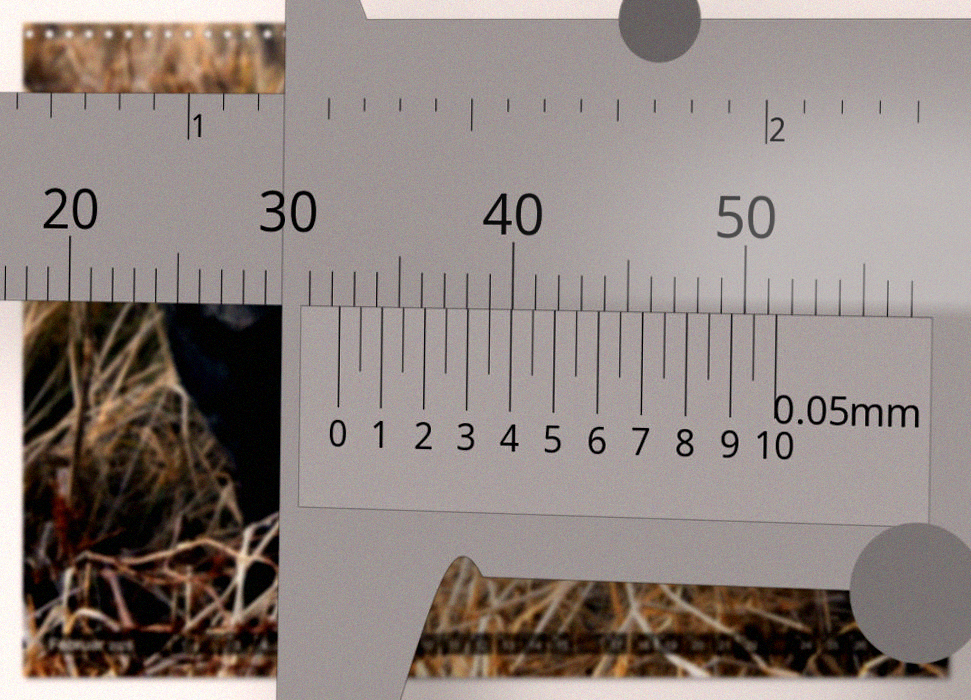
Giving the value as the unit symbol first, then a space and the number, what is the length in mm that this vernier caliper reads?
mm 32.35
